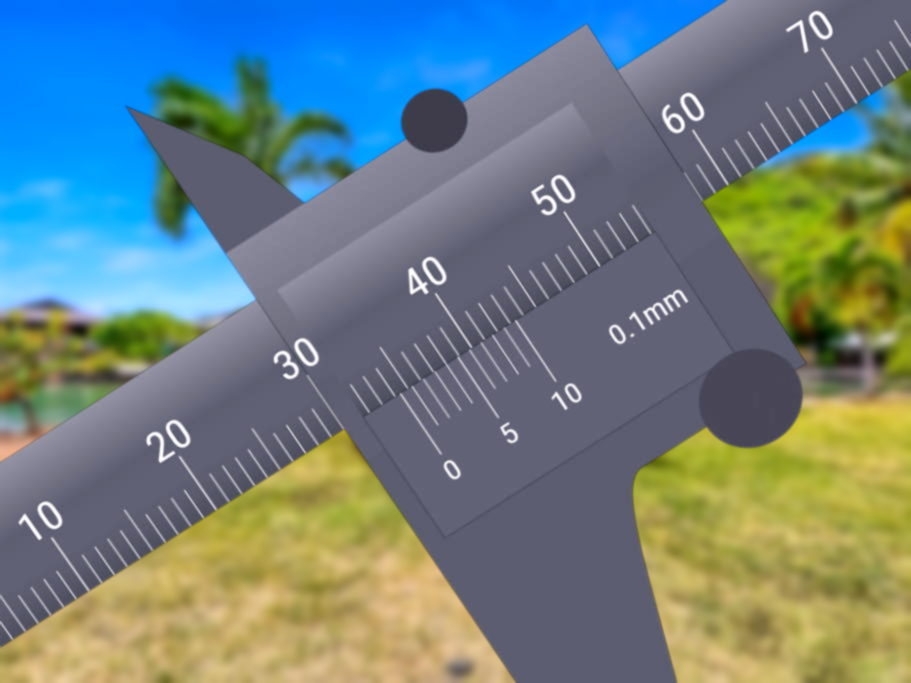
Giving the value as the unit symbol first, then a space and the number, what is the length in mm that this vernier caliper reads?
mm 34.4
